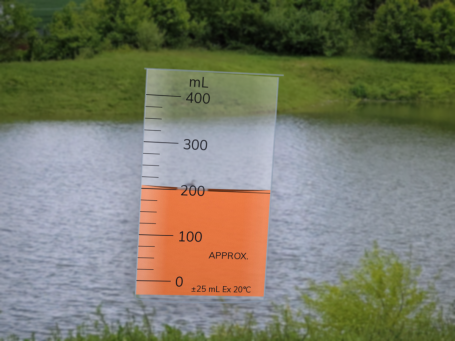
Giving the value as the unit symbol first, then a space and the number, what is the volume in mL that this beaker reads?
mL 200
